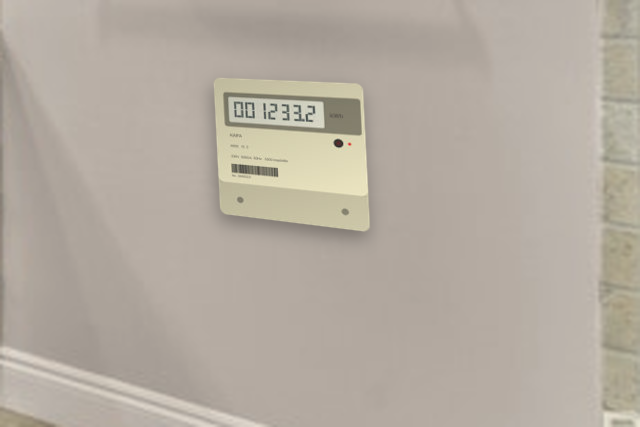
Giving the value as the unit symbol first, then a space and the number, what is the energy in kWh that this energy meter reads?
kWh 1233.2
